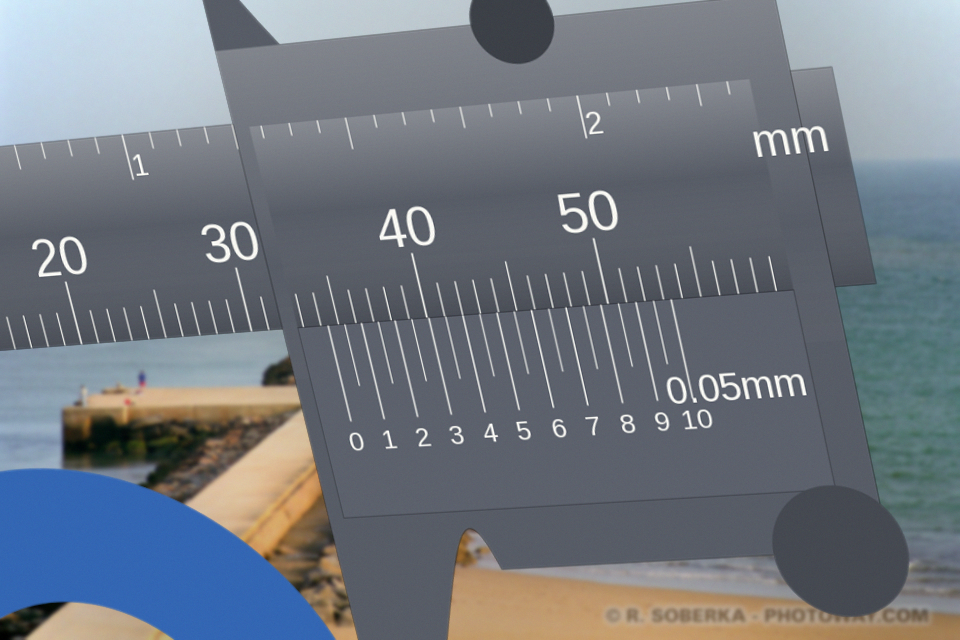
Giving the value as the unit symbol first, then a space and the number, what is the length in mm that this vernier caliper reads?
mm 34.4
